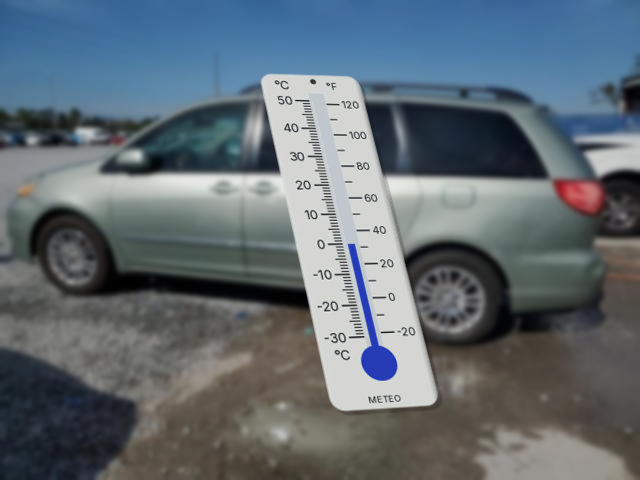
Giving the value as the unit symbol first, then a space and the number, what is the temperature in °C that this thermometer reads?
°C 0
